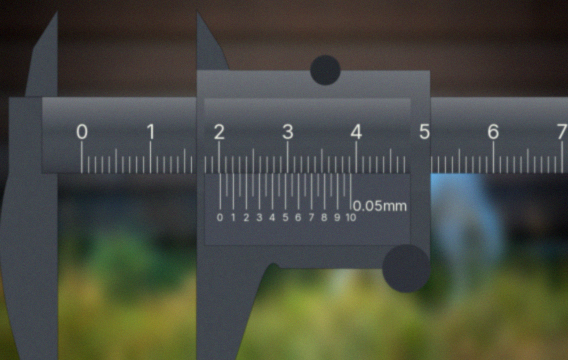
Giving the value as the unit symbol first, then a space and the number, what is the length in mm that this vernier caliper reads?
mm 20.2
